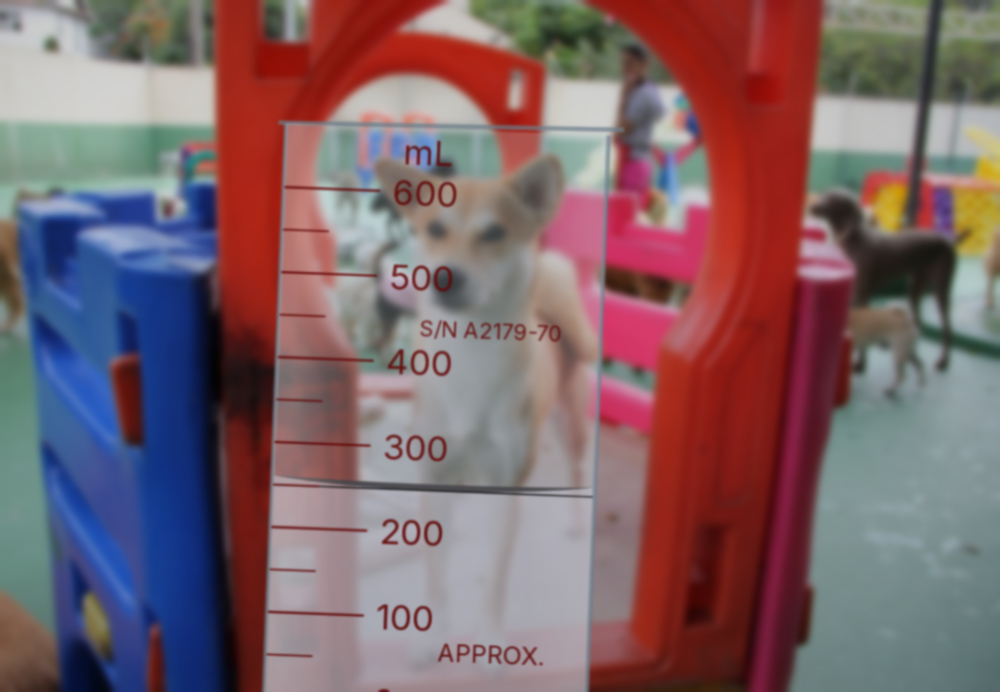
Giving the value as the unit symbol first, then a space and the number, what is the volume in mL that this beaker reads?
mL 250
